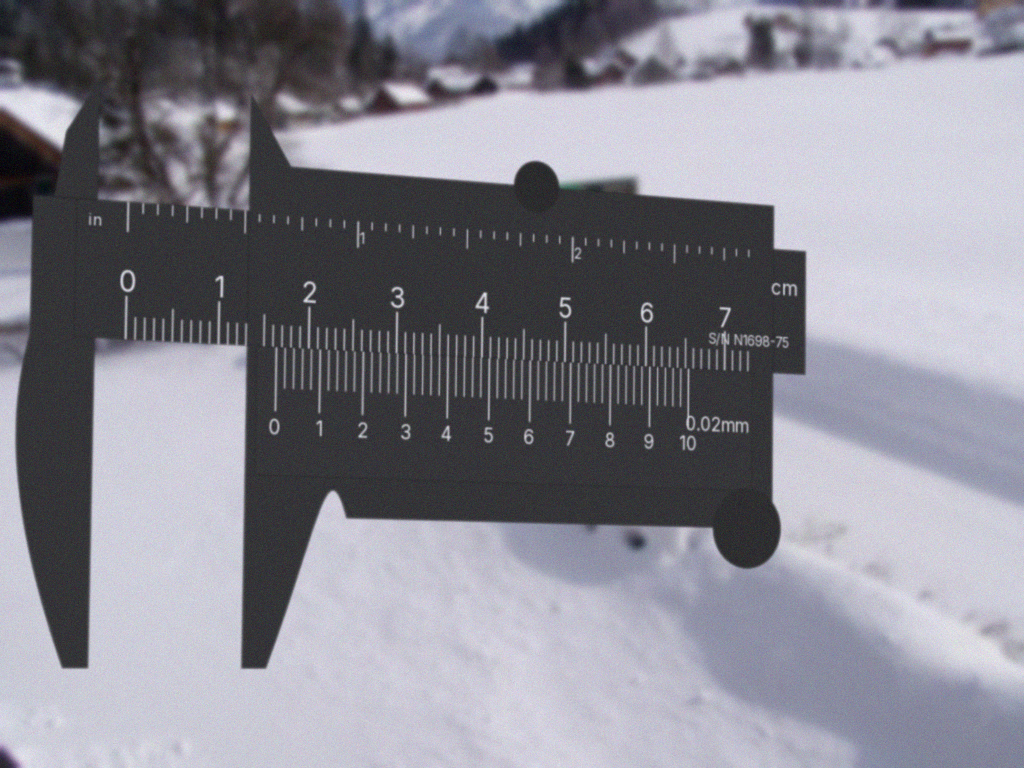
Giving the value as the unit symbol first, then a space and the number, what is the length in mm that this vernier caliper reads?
mm 16.4
